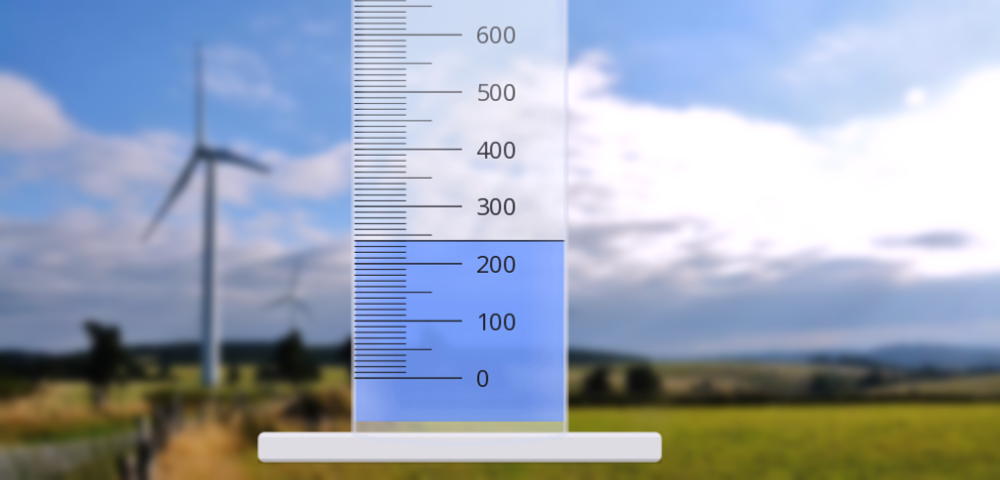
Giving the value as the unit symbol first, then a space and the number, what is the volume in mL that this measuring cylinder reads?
mL 240
